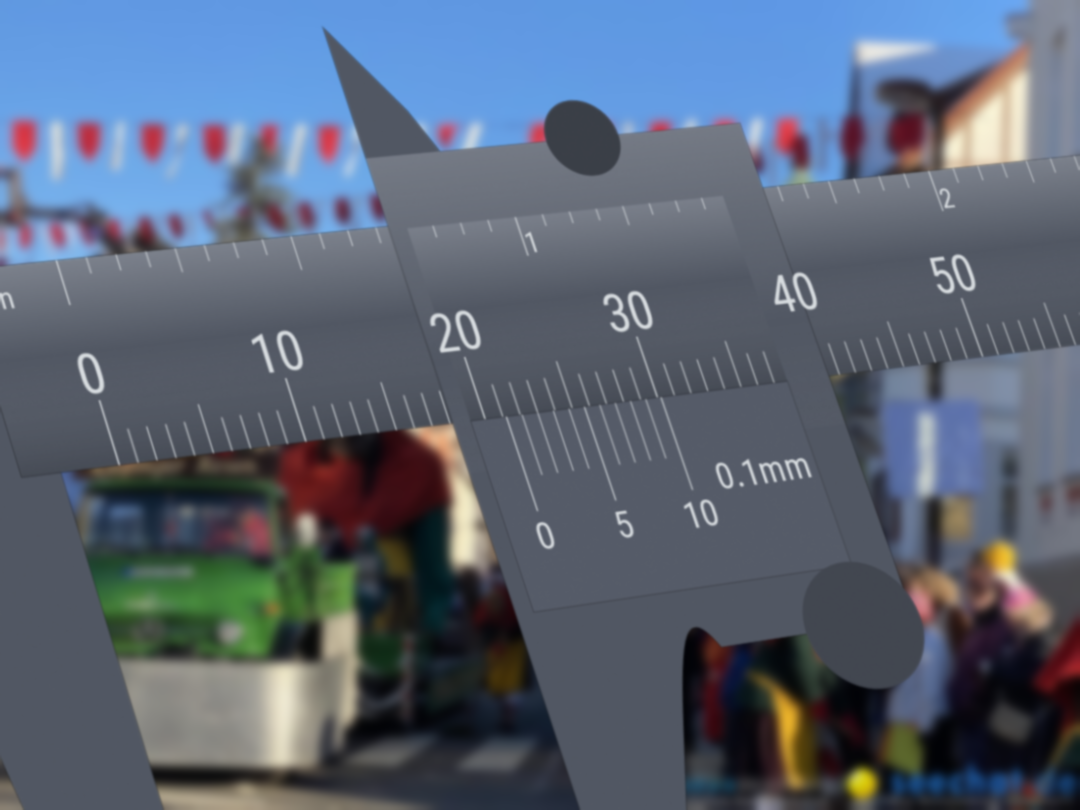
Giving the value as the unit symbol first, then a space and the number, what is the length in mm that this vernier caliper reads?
mm 21.2
